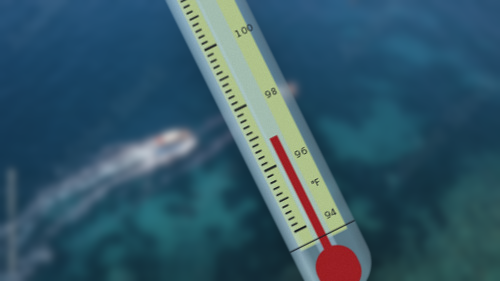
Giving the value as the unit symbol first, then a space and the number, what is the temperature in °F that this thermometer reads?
°F 96.8
